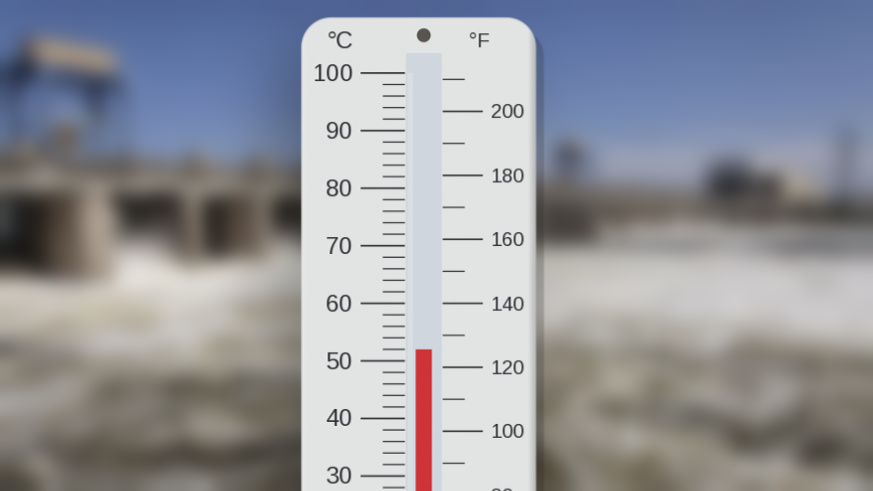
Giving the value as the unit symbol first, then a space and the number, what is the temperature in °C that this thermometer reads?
°C 52
